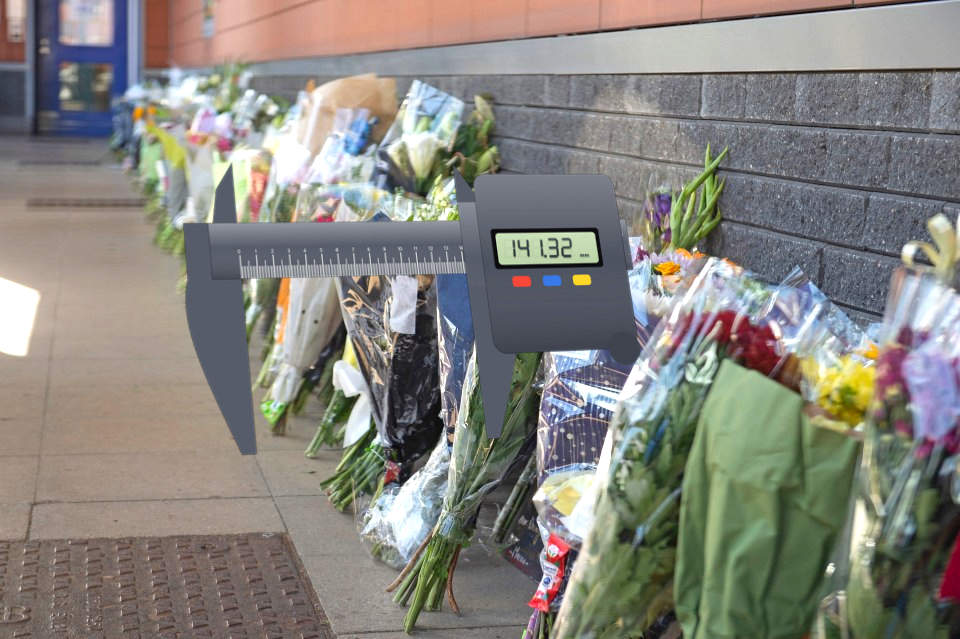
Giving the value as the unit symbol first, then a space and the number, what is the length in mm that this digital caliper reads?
mm 141.32
